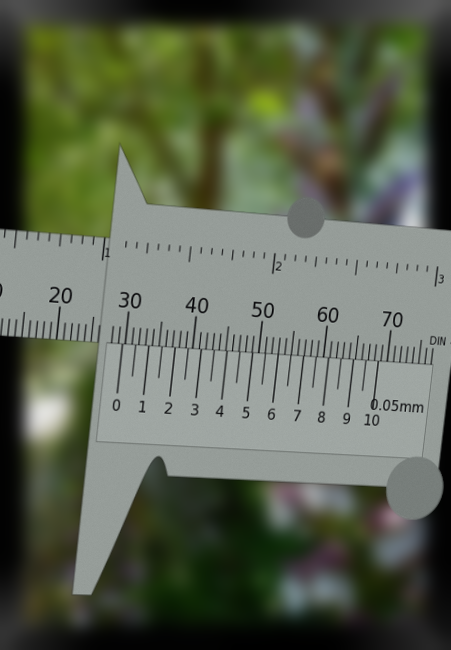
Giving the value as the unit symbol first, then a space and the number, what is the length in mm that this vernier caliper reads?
mm 29.6
